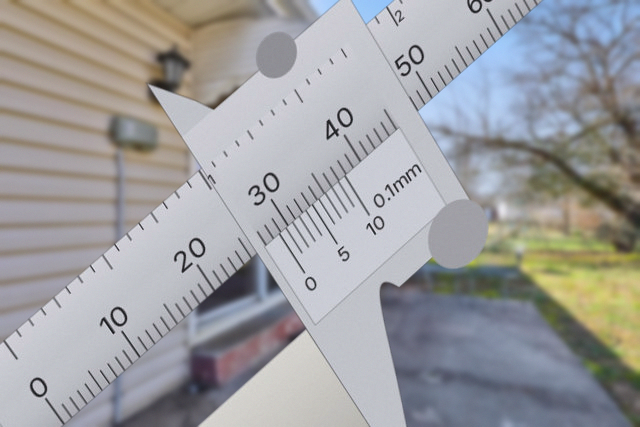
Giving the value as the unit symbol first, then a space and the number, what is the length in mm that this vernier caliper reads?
mm 28.8
